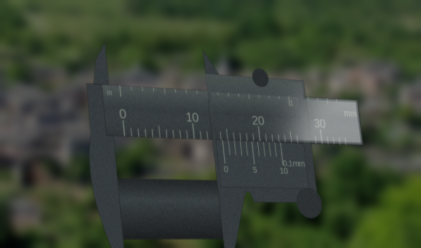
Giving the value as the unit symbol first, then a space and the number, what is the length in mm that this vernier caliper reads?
mm 14.2
